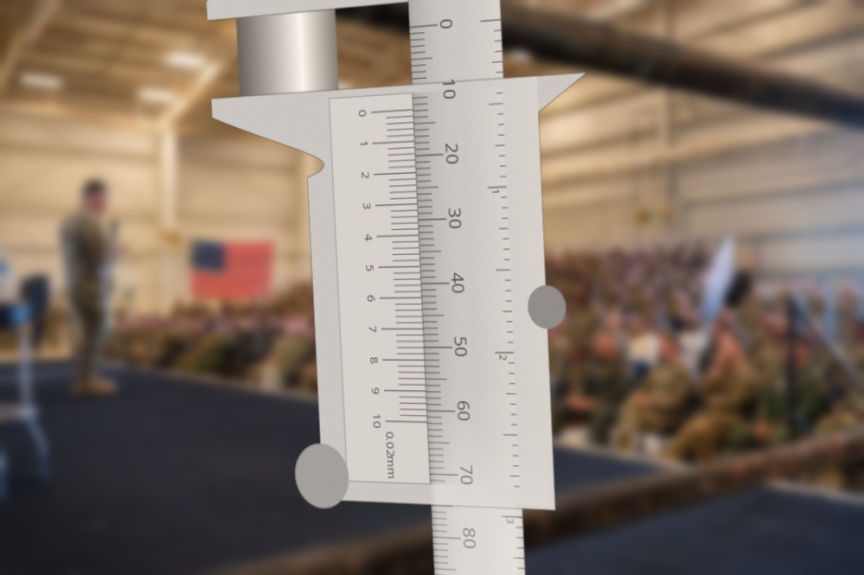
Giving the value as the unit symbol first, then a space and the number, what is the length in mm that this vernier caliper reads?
mm 12.8
